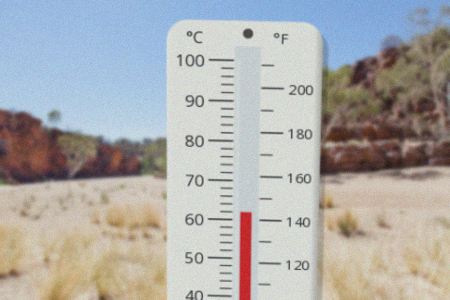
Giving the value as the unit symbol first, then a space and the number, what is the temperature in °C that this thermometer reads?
°C 62
